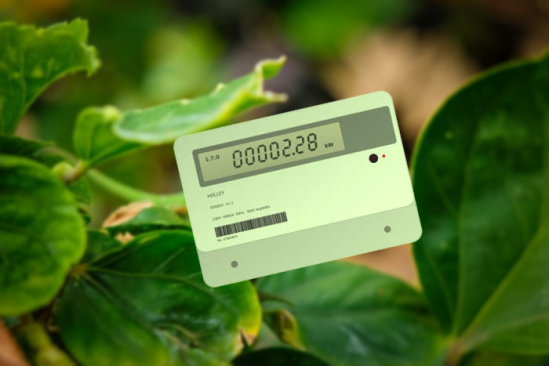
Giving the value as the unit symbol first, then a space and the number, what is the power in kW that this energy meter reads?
kW 2.28
